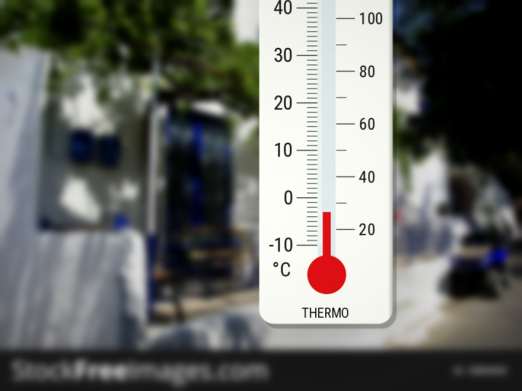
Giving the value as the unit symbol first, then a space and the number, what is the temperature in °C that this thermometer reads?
°C -3
